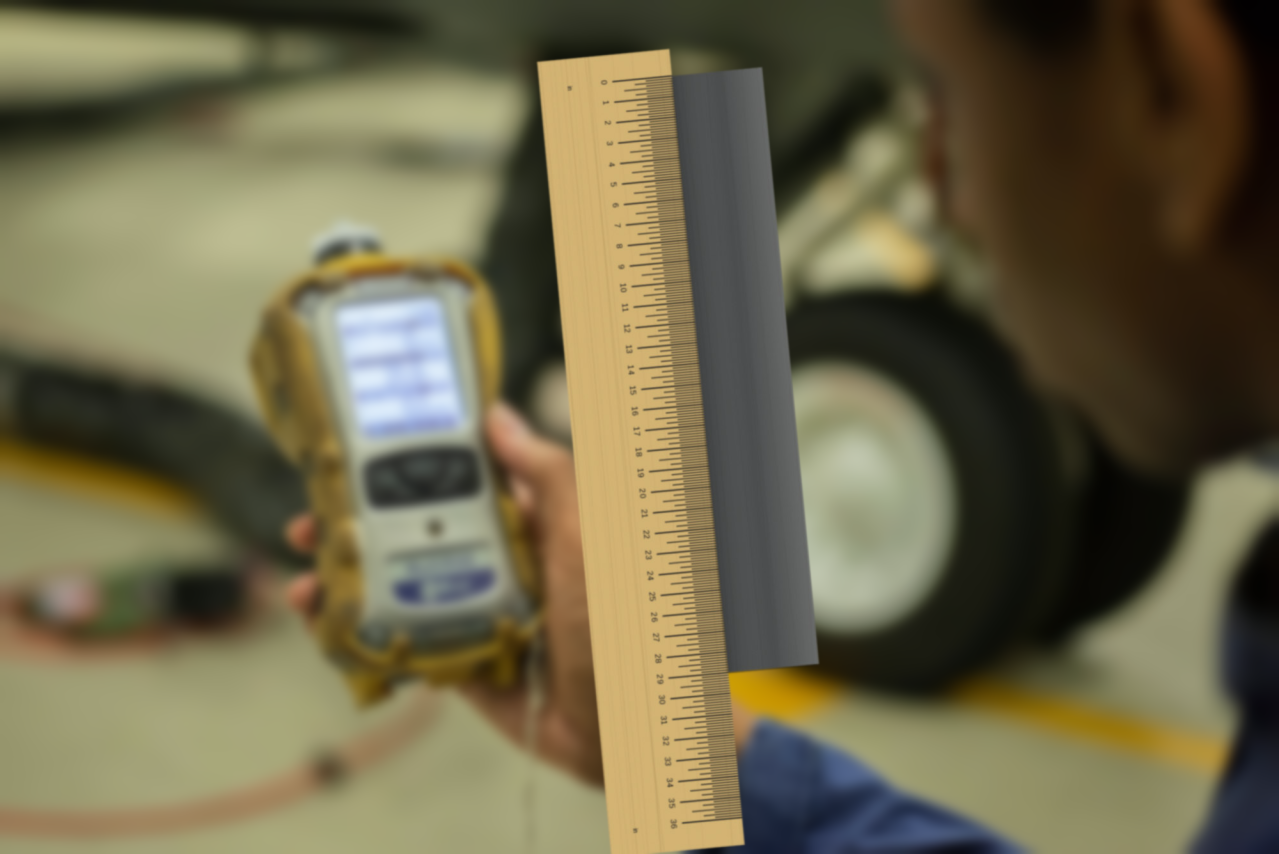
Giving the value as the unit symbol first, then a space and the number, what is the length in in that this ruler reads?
in 29
